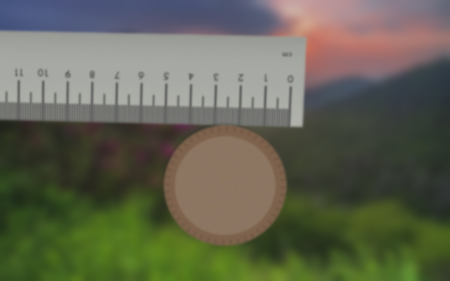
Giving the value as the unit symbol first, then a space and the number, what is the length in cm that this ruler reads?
cm 5
